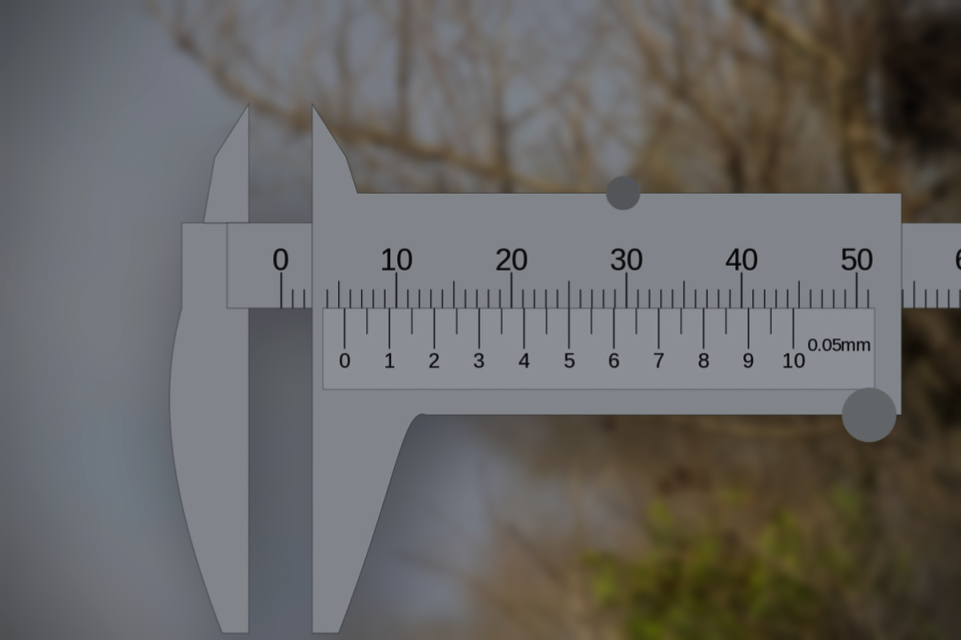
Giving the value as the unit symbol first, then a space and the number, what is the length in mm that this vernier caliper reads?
mm 5.5
